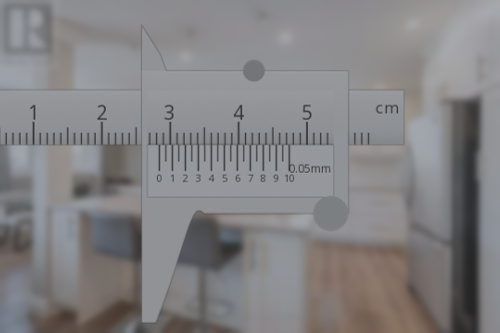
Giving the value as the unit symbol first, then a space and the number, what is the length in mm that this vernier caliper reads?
mm 28.4
